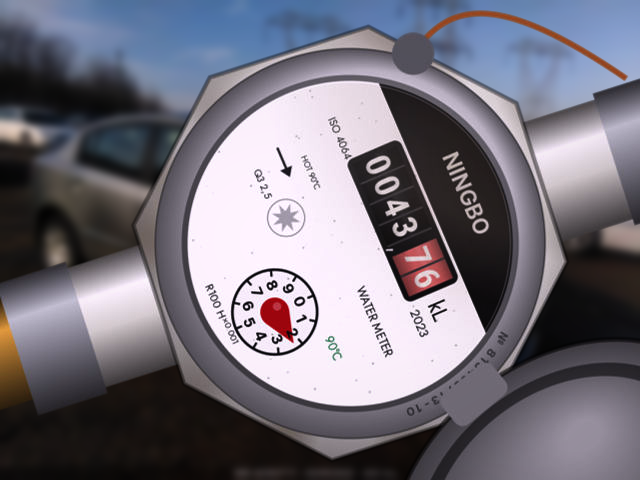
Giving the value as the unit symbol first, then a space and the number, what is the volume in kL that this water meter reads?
kL 43.762
